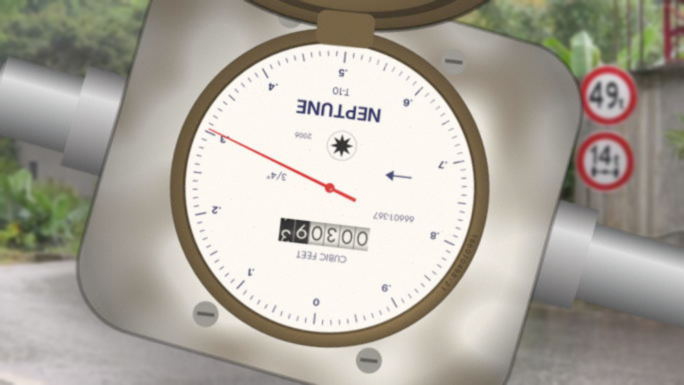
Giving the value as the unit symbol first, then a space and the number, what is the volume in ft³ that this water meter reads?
ft³ 3093.30
